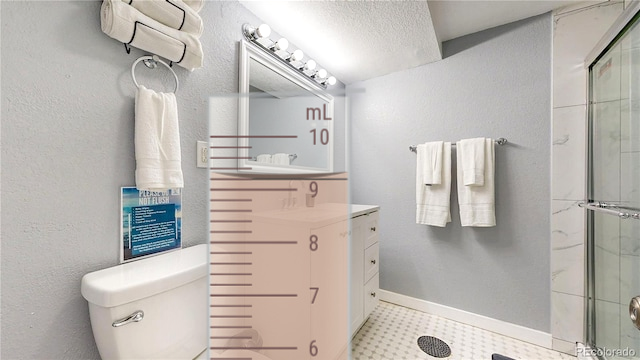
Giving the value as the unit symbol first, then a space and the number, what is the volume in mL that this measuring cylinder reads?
mL 9.2
